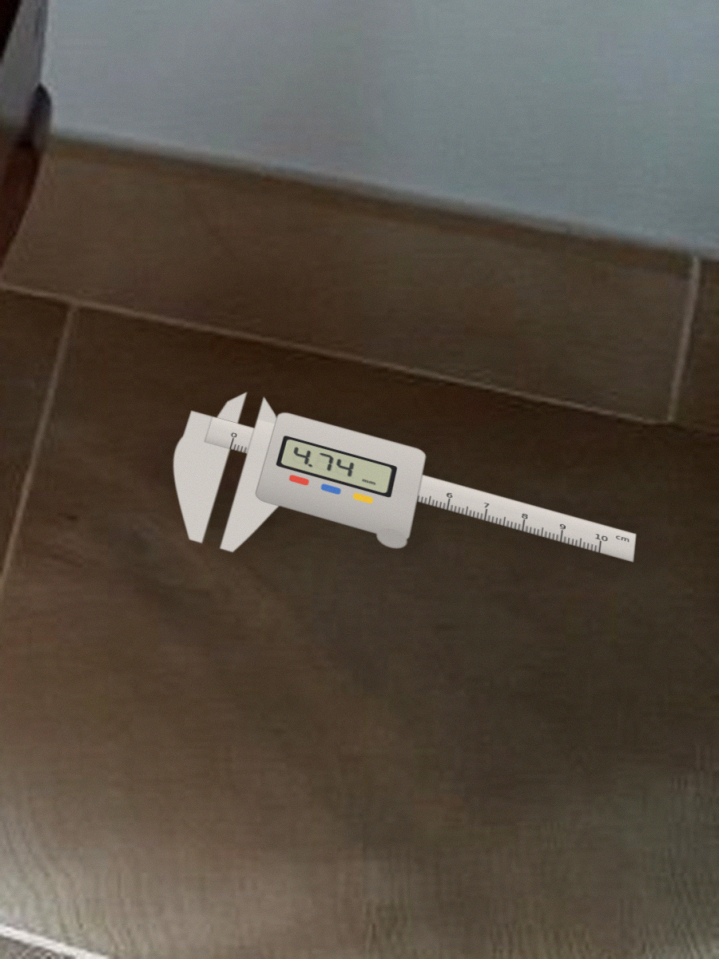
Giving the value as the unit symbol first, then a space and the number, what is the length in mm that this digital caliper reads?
mm 4.74
